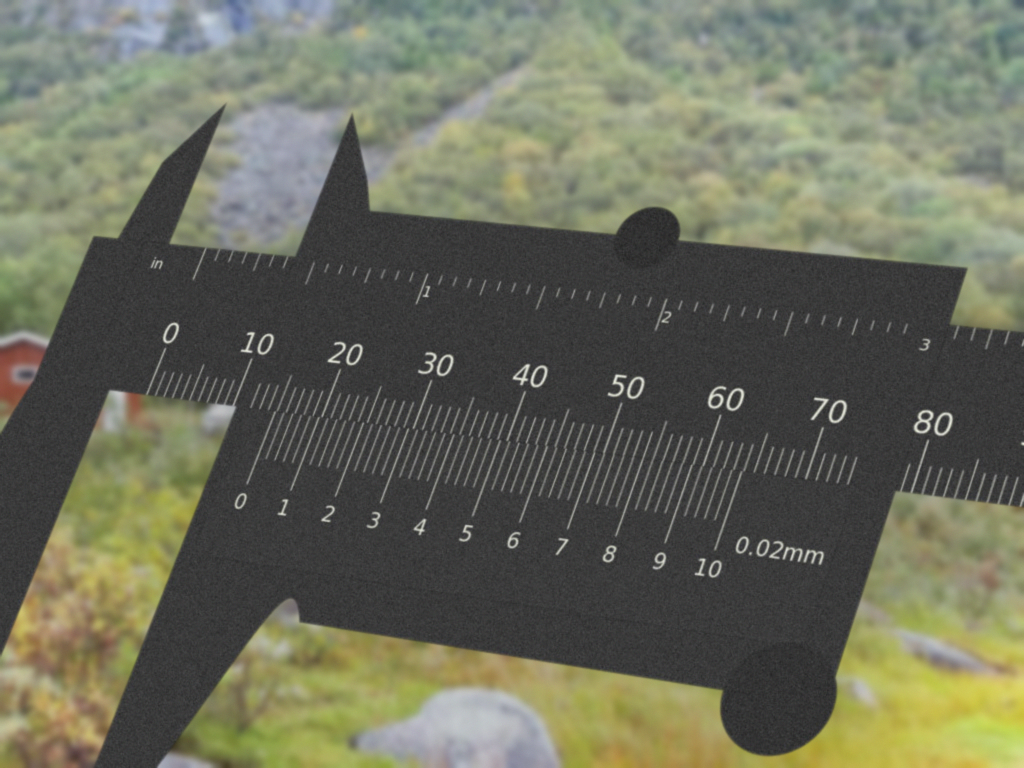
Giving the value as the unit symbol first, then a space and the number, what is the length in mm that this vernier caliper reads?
mm 14.8
